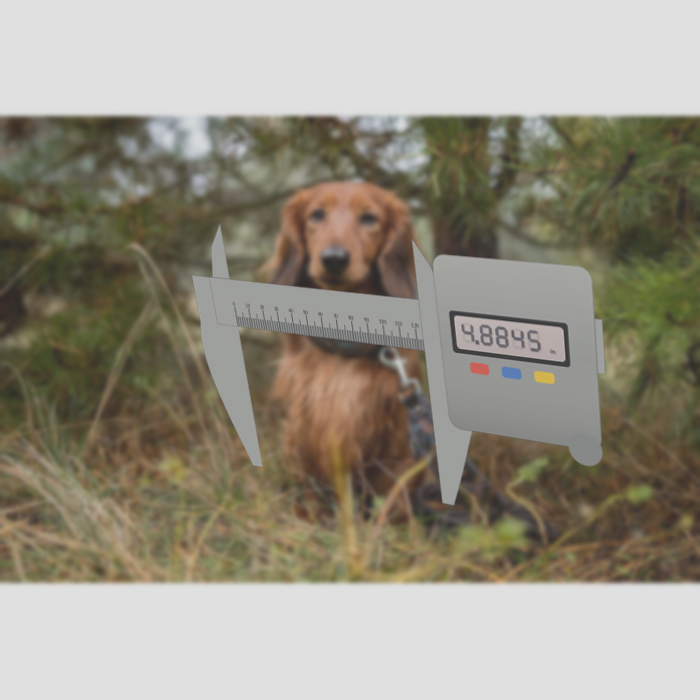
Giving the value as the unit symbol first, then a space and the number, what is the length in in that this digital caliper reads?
in 4.8845
